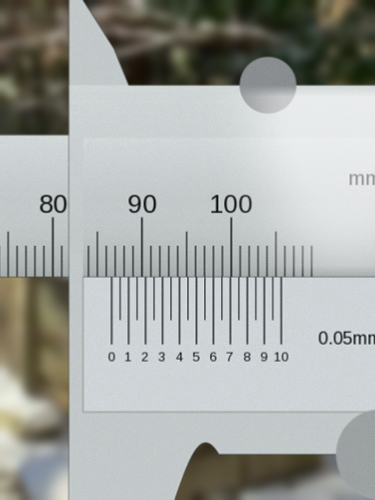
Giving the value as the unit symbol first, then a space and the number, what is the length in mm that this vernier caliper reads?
mm 86.6
